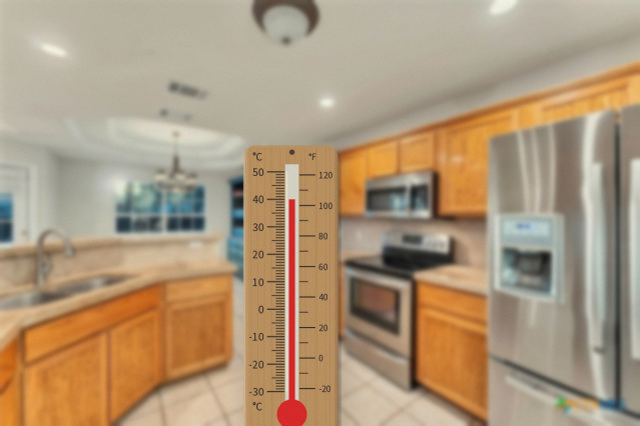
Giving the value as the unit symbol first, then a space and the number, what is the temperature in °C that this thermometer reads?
°C 40
